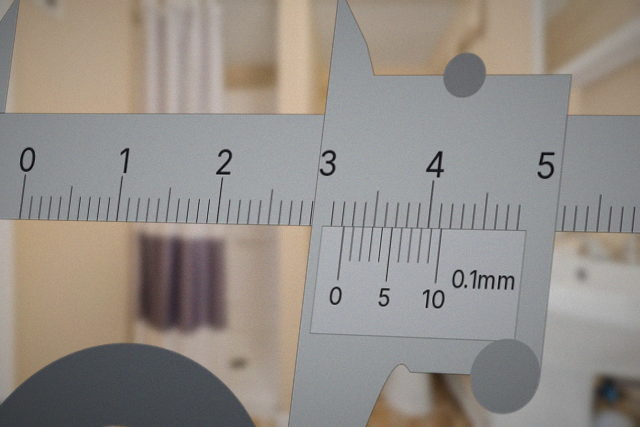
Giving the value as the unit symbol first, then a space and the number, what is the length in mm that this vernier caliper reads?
mm 32.2
